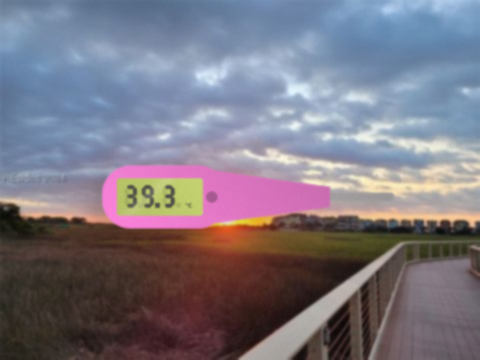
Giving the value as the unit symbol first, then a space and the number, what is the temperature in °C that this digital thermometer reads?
°C 39.3
